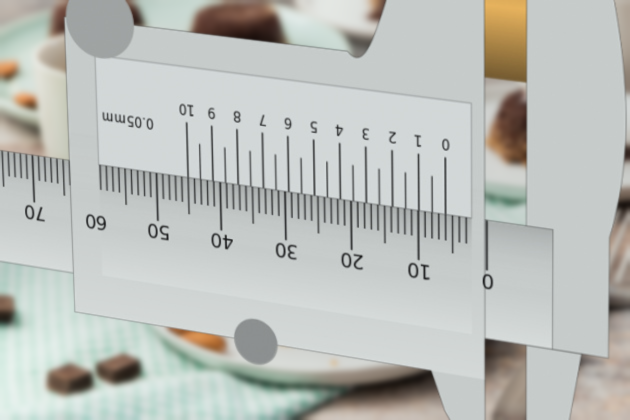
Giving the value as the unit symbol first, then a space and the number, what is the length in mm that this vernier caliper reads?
mm 6.0
